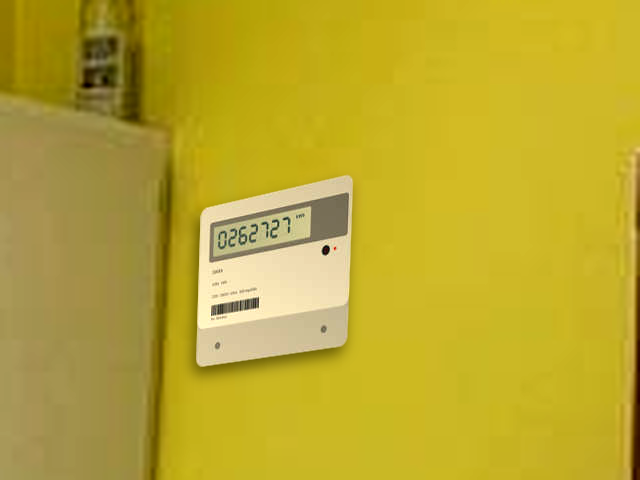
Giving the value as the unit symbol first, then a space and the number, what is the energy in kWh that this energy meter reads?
kWh 262727
